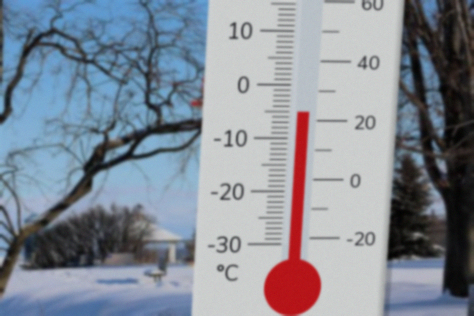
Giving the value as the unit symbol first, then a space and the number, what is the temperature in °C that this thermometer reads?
°C -5
